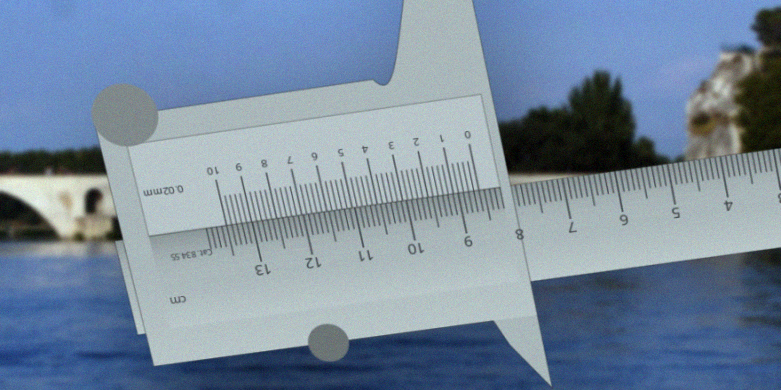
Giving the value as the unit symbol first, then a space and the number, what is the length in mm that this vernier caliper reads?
mm 86.0
